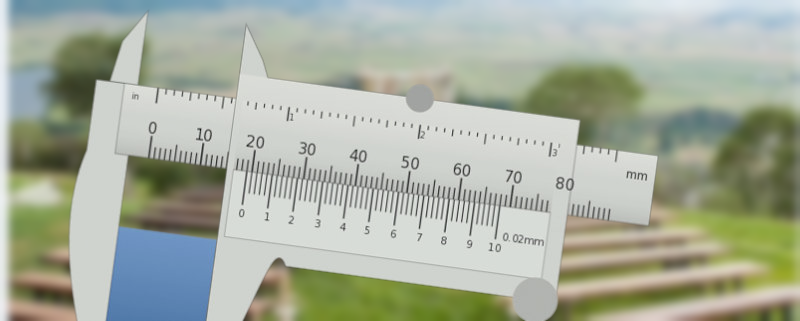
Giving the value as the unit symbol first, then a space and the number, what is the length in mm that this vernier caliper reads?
mm 19.0
